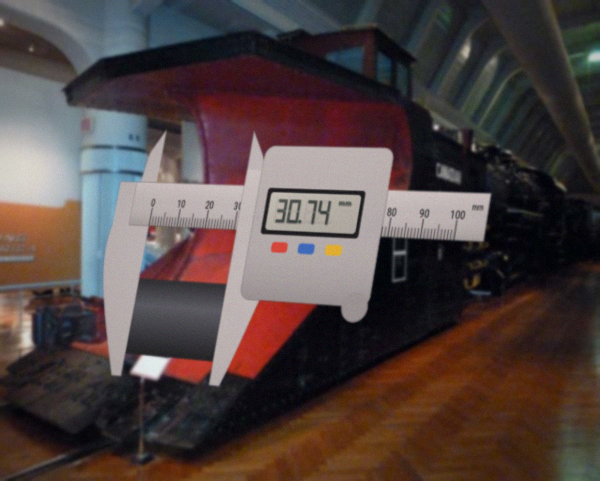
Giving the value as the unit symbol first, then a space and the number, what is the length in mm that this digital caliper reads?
mm 30.74
